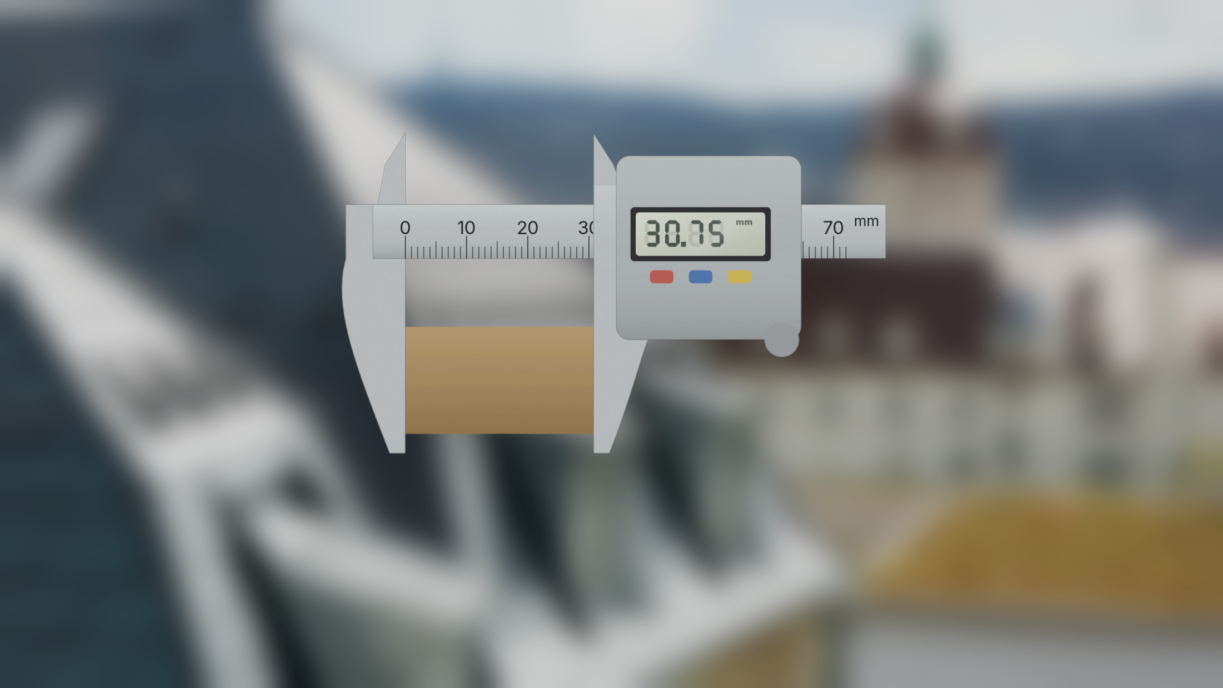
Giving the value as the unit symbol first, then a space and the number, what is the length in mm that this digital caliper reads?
mm 30.75
